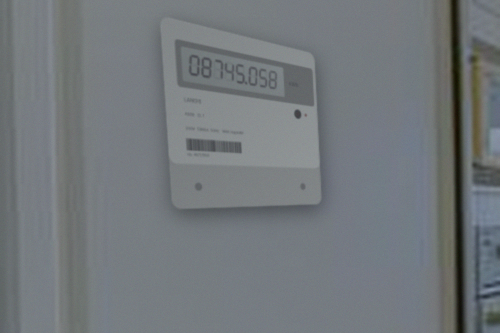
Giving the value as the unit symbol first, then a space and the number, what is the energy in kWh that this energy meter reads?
kWh 8745.058
